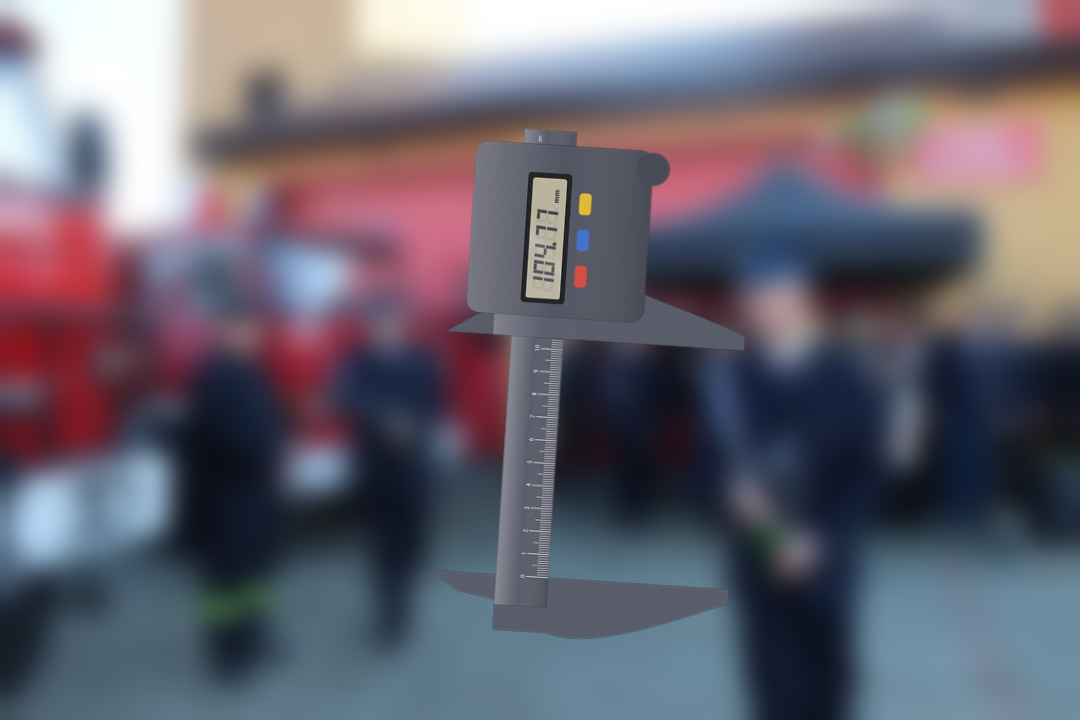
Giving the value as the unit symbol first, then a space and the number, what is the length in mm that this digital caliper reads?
mm 104.77
